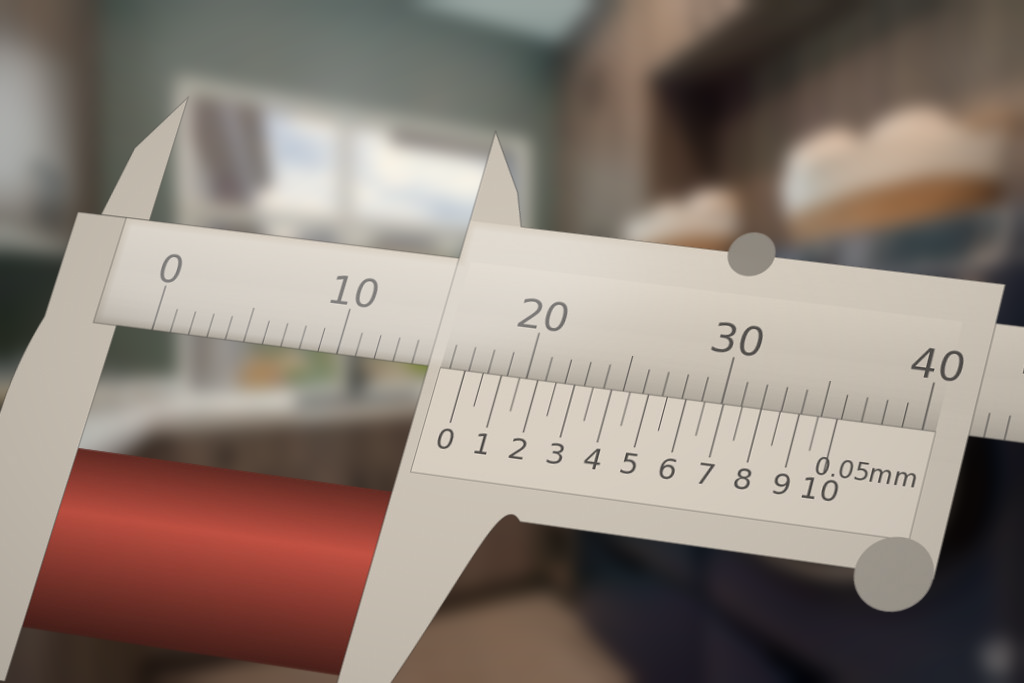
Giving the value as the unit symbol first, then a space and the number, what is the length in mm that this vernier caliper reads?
mm 16.8
